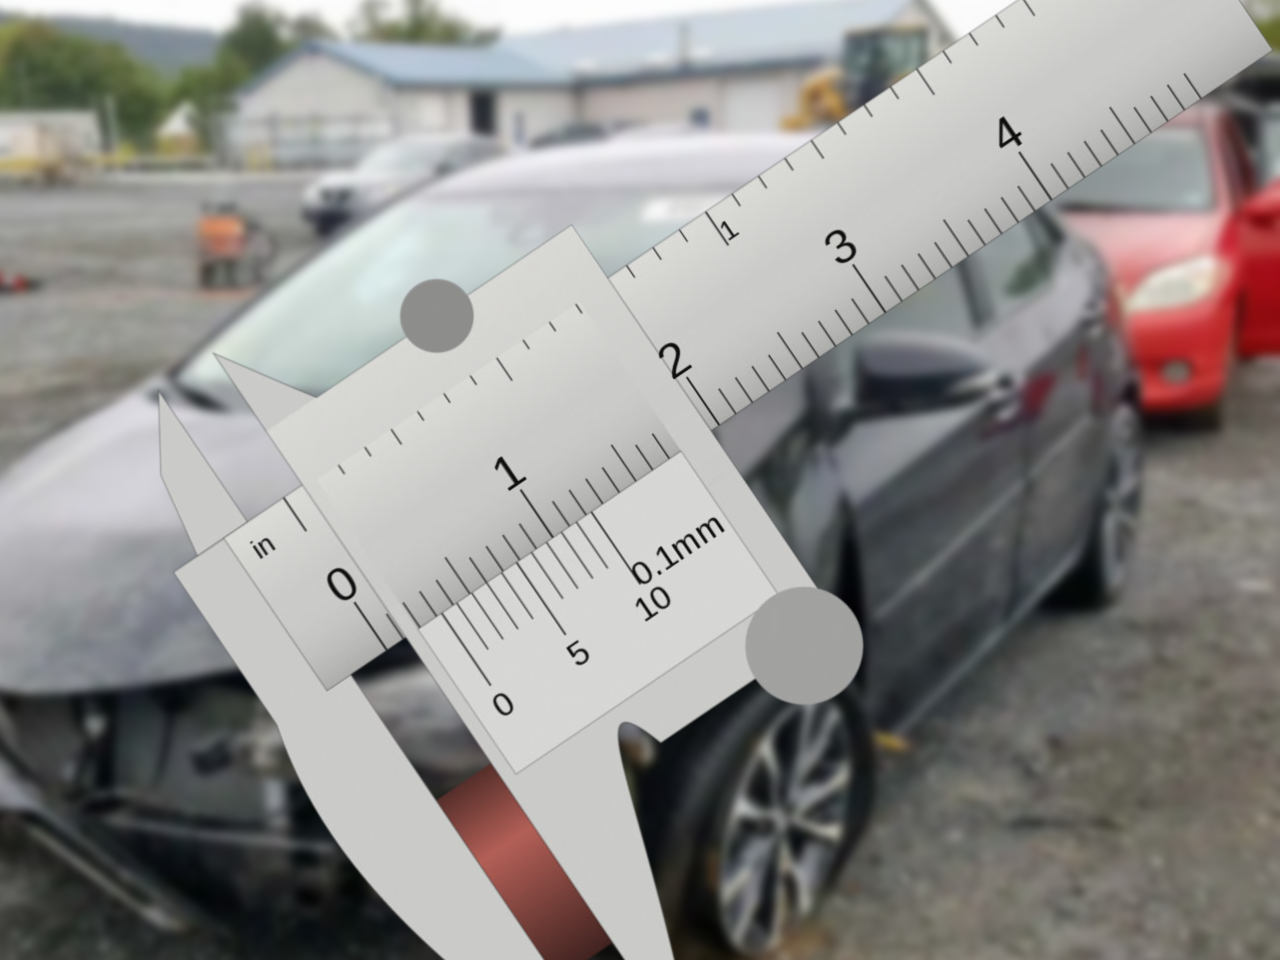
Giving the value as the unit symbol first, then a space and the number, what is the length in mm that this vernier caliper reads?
mm 3.3
